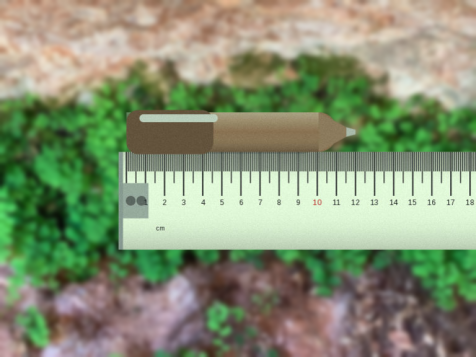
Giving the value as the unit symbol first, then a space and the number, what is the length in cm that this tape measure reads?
cm 12
